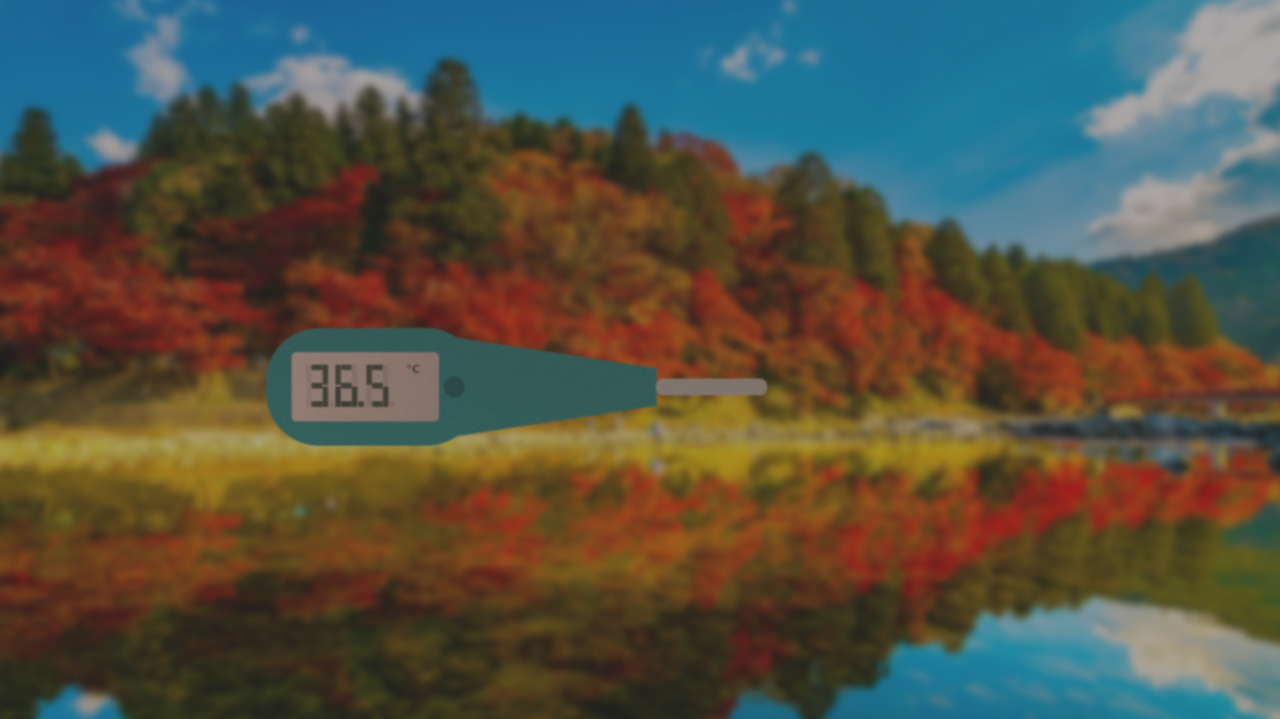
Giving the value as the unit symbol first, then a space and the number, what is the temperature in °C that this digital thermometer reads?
°C 36.5
